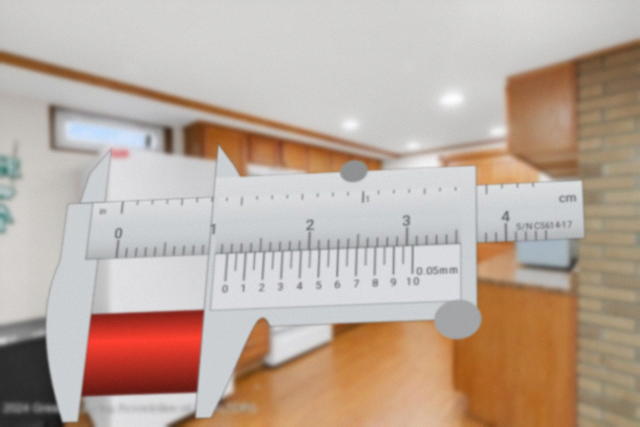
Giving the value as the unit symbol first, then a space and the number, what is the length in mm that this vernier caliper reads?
mm 11.6
